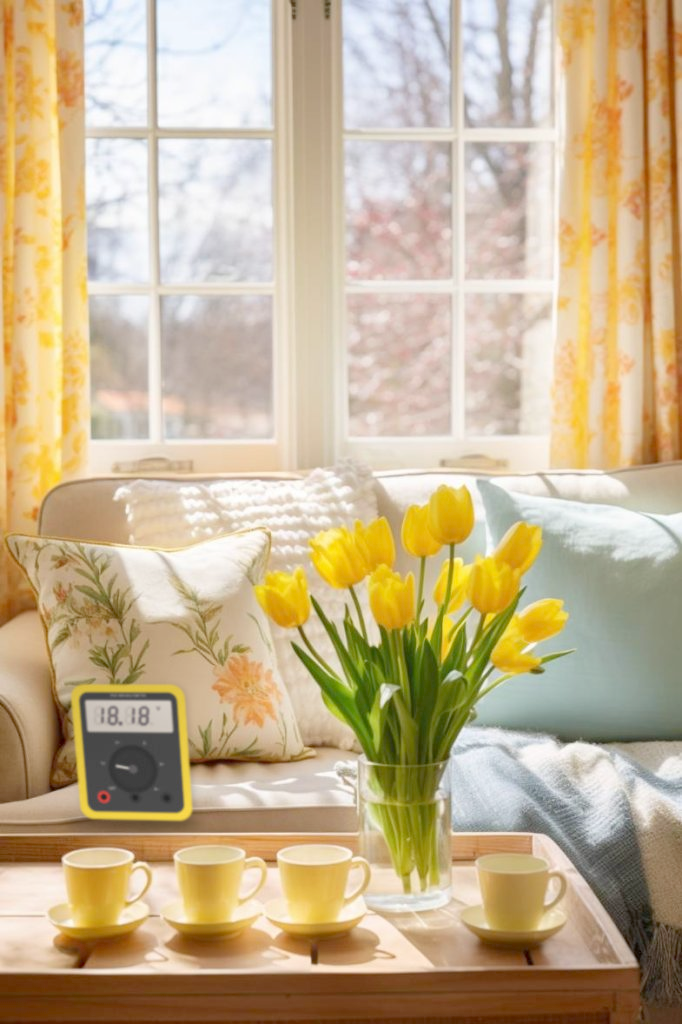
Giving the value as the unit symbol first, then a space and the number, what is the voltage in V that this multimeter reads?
V 18.18
